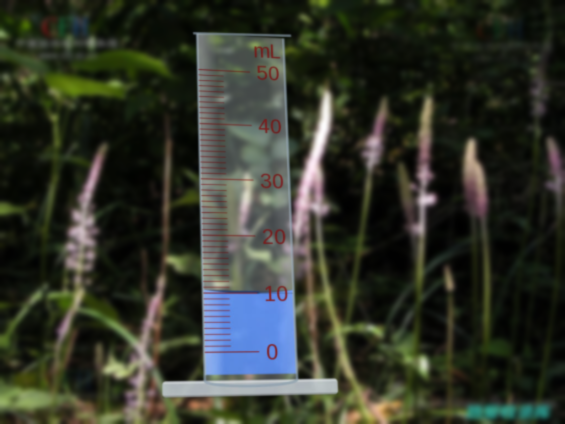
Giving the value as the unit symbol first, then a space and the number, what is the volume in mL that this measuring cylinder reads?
mL 10
